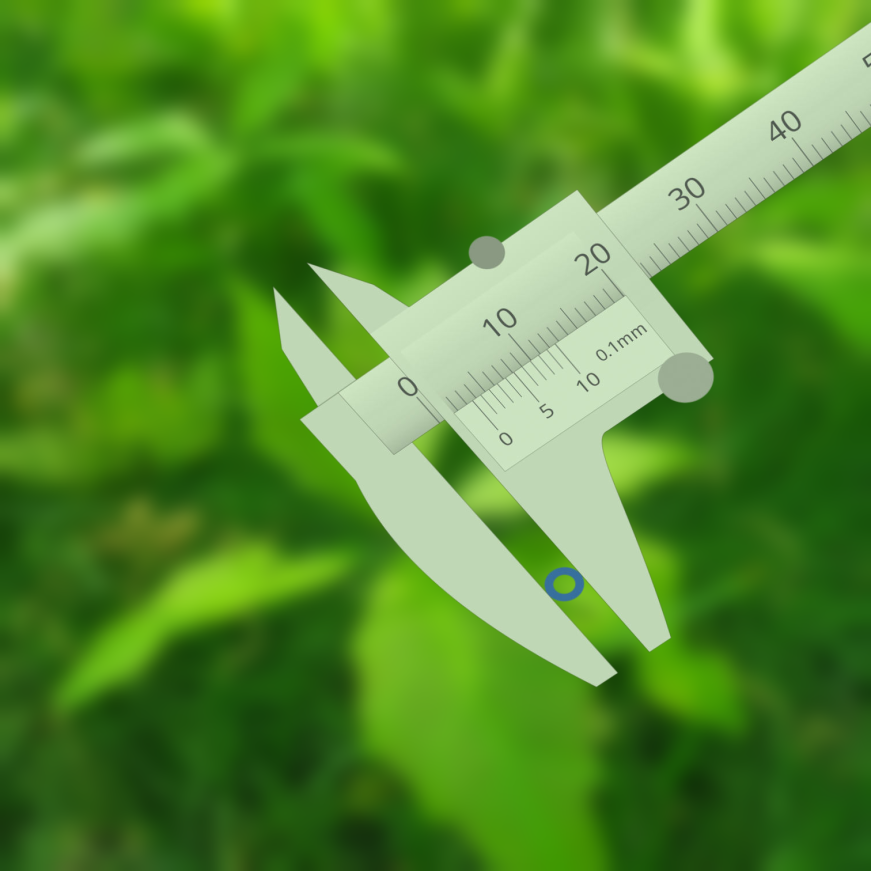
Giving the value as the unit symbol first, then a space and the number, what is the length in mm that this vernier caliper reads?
mm 3.6
